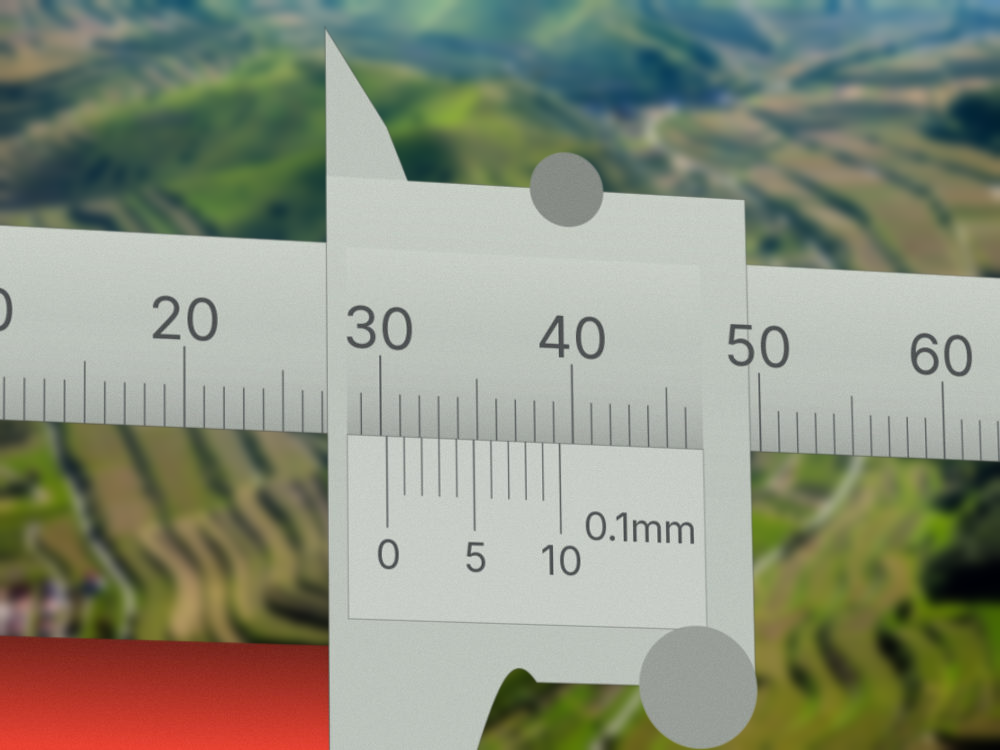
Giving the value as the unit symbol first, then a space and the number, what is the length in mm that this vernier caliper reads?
mm 30.3
